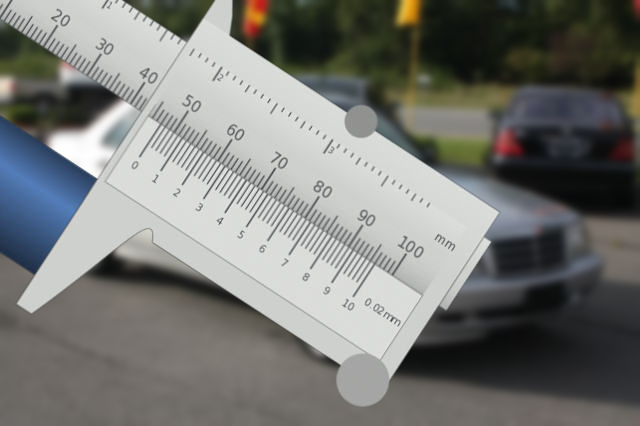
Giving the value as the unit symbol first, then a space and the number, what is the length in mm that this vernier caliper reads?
mm 47.0
